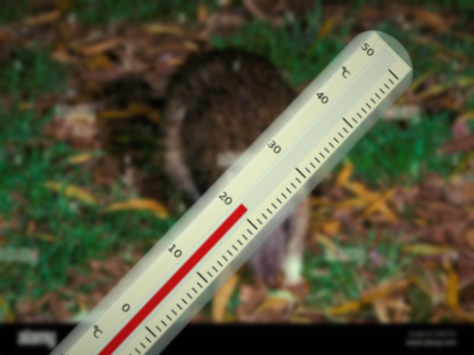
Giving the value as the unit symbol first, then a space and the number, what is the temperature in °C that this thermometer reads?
°C 21
